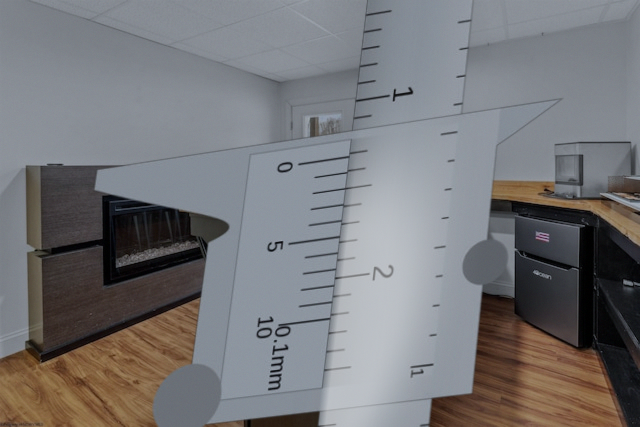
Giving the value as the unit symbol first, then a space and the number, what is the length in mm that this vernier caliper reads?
mm 13.2
